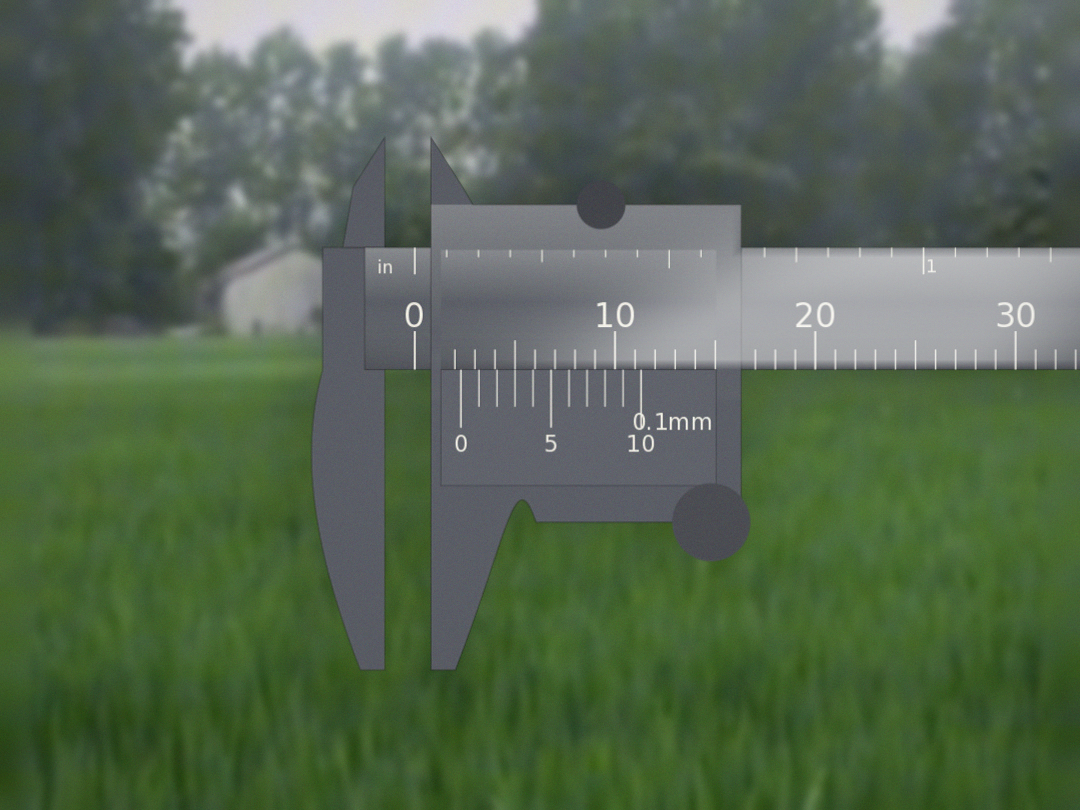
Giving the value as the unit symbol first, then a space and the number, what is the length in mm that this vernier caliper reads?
mm 2.3
